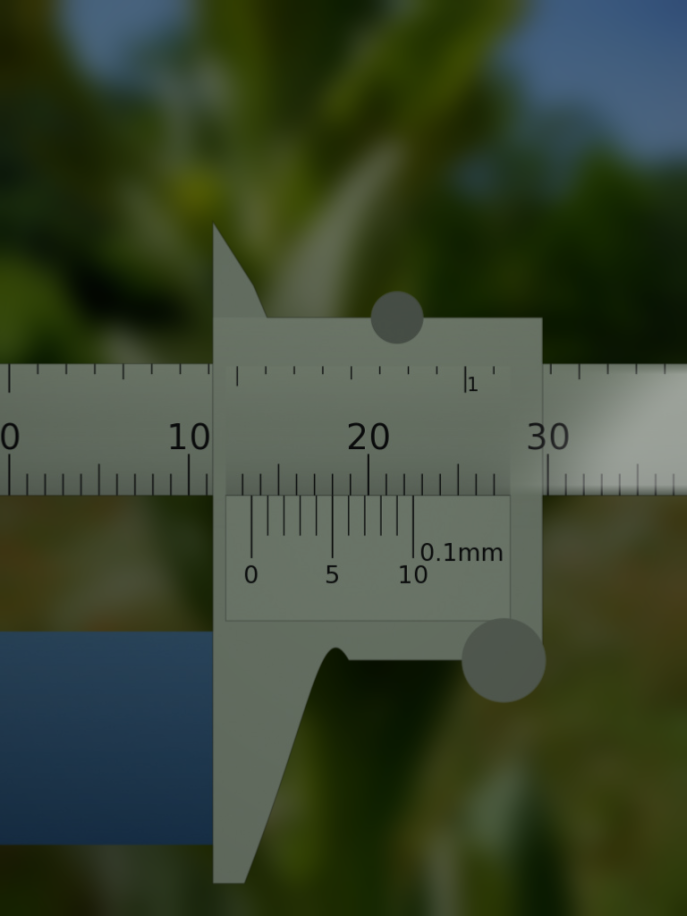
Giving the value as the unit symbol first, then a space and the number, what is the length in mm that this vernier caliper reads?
mm 13.5
